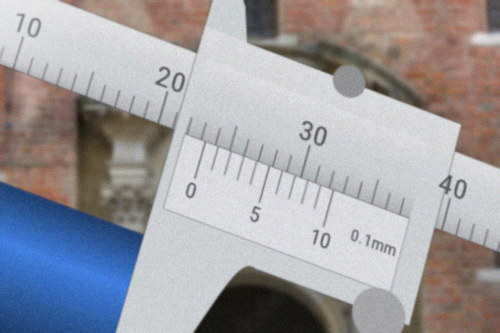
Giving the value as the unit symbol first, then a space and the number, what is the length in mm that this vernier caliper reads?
mm 23.3
